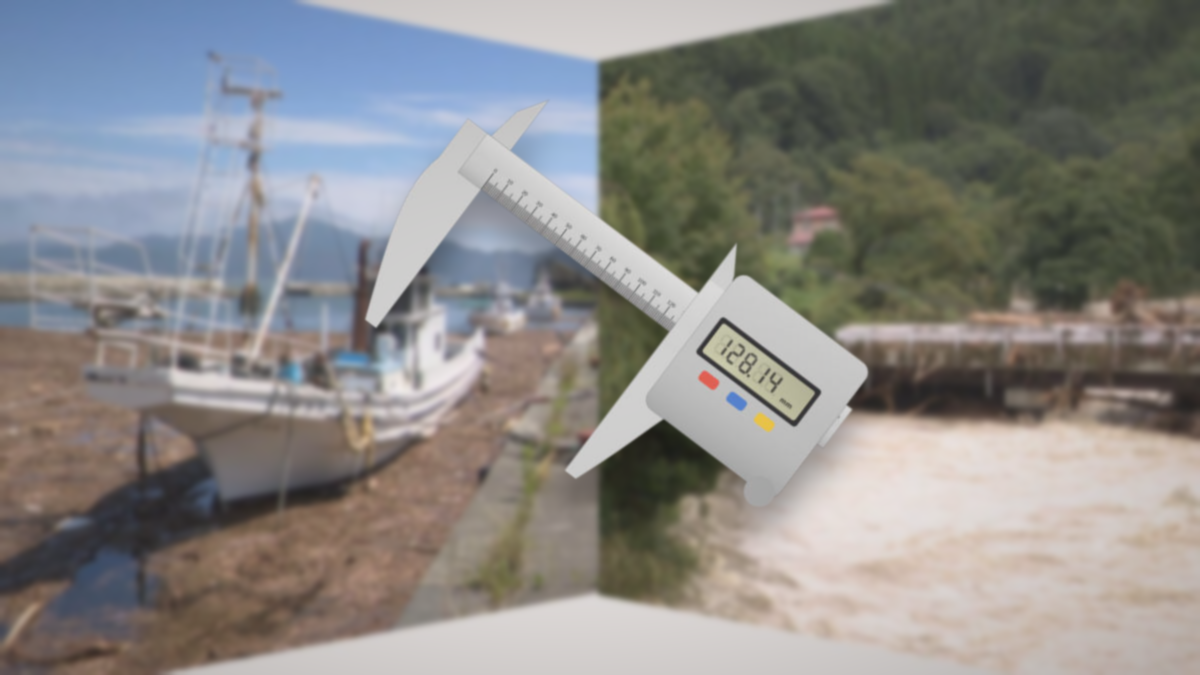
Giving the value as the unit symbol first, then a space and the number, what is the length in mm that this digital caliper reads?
mm 128.14
